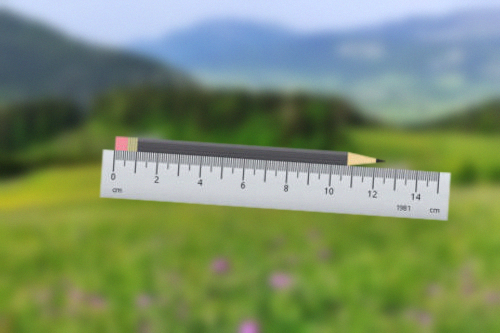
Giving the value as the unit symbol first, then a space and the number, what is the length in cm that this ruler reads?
cm 12.5
